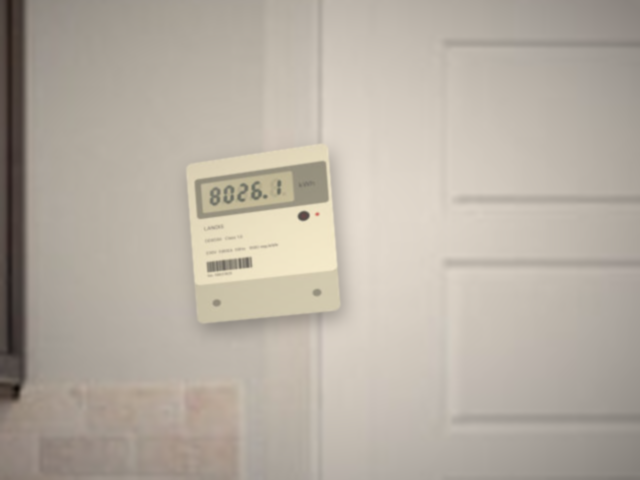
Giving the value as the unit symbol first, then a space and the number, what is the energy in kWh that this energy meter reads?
kWh 8026.1
